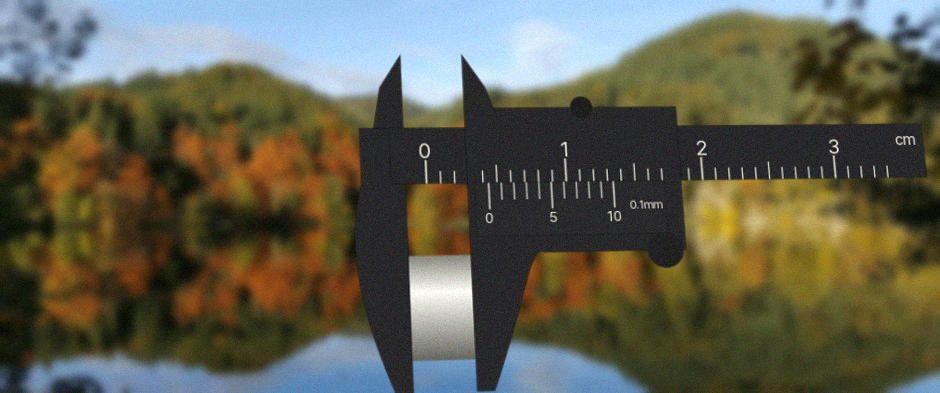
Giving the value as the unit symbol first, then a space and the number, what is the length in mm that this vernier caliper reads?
mm 4.4
